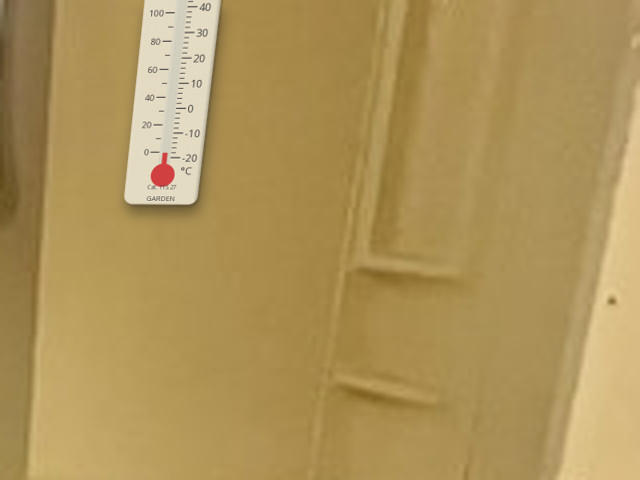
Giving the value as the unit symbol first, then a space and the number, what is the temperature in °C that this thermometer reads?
°C -18
